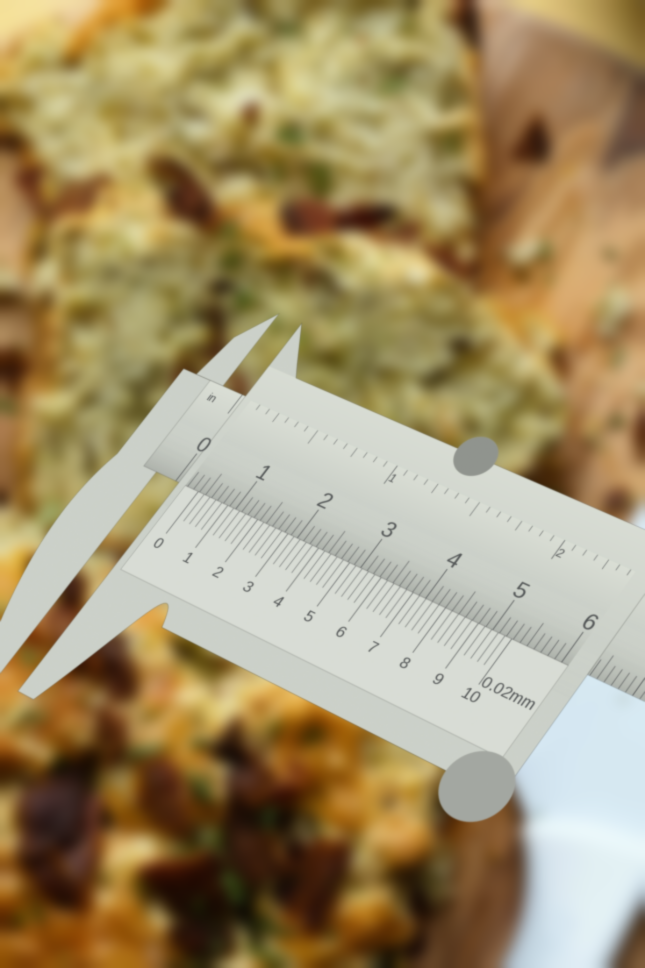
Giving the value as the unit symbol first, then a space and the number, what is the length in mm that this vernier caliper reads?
mm 3.8
